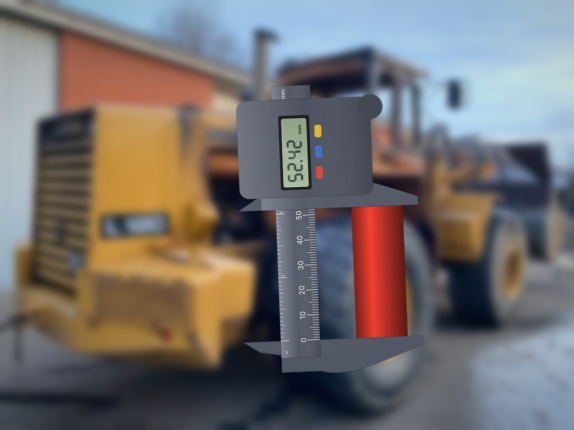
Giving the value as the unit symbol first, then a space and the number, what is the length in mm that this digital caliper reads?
mm 52.42
